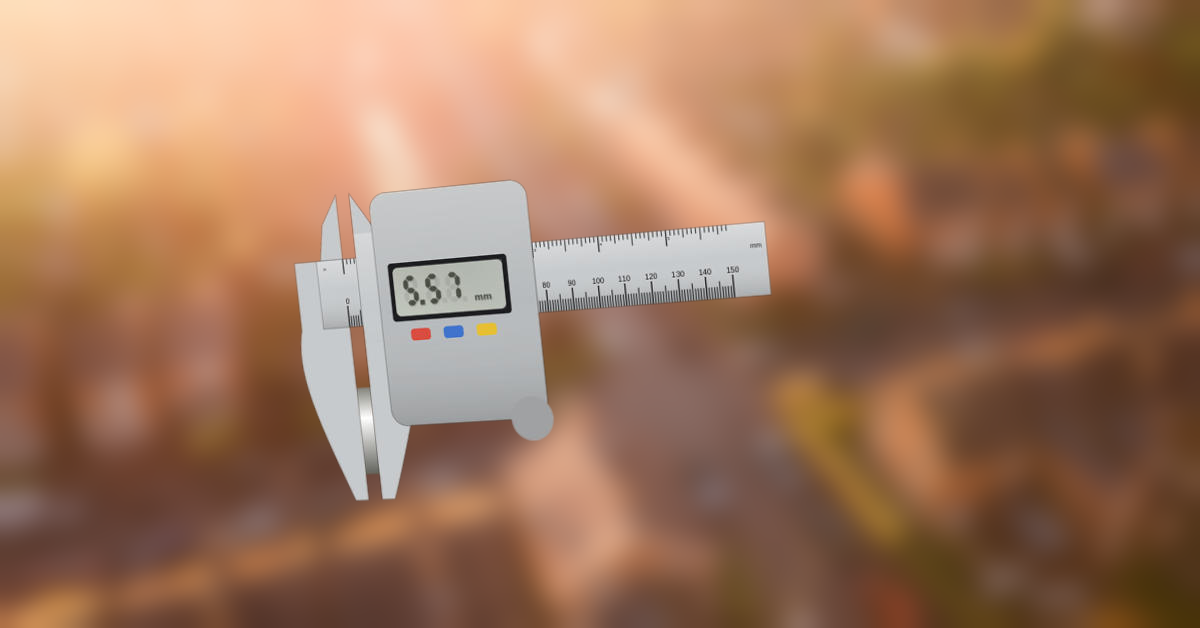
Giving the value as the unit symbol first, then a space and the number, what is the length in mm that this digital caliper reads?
mm 5.57
